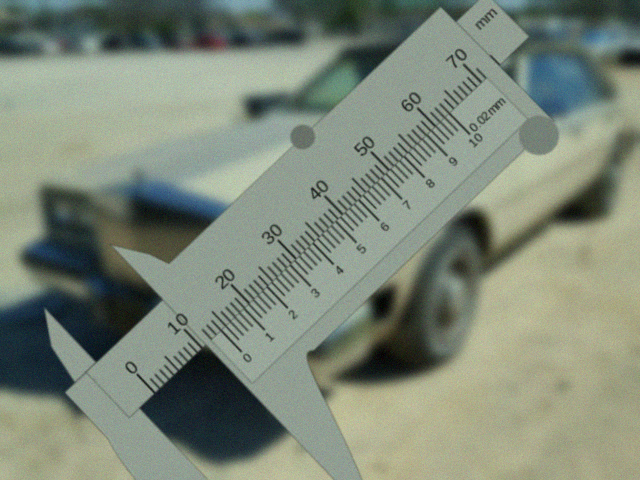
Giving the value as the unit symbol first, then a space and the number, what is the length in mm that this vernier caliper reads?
mm 14.0
